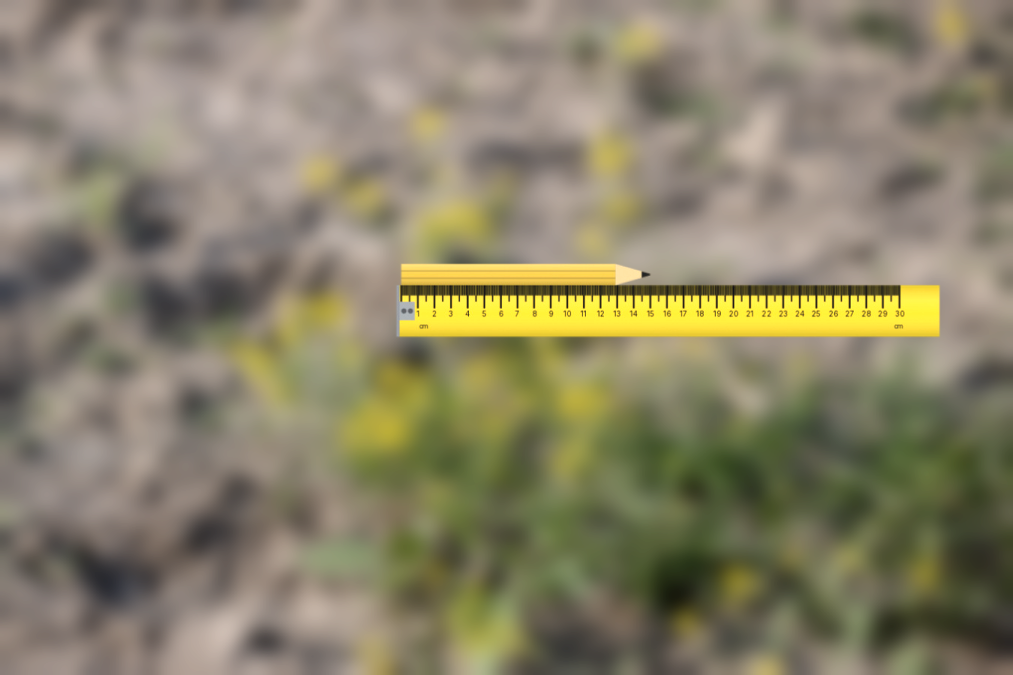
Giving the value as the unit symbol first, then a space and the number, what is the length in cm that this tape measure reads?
cm 15
